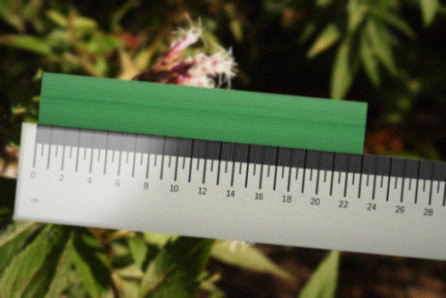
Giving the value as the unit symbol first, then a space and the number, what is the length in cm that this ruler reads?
cm 23
